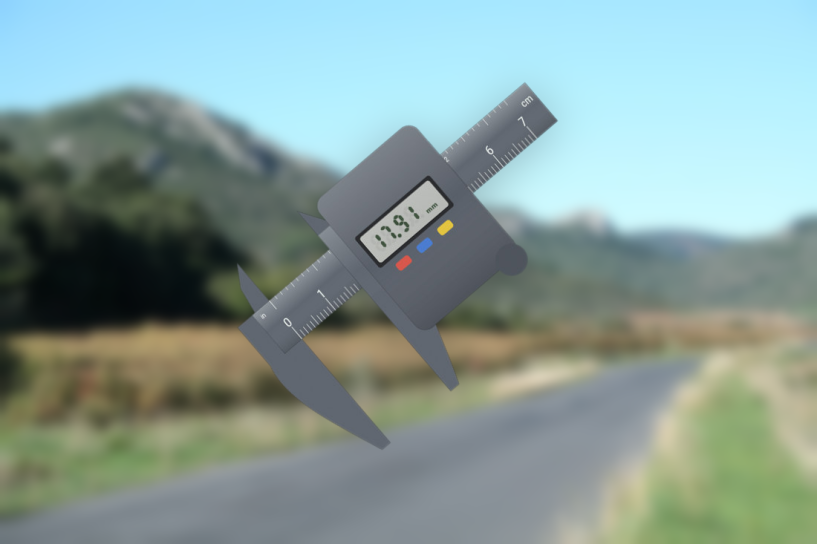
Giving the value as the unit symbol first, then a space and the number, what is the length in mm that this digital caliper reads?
mm 17.91
